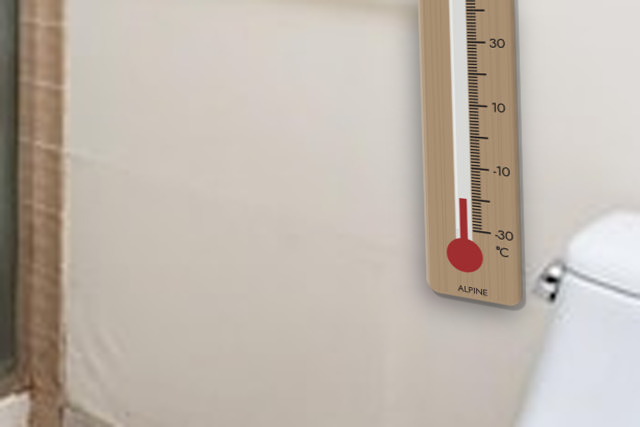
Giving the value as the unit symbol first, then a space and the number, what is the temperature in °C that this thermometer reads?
°C -20
